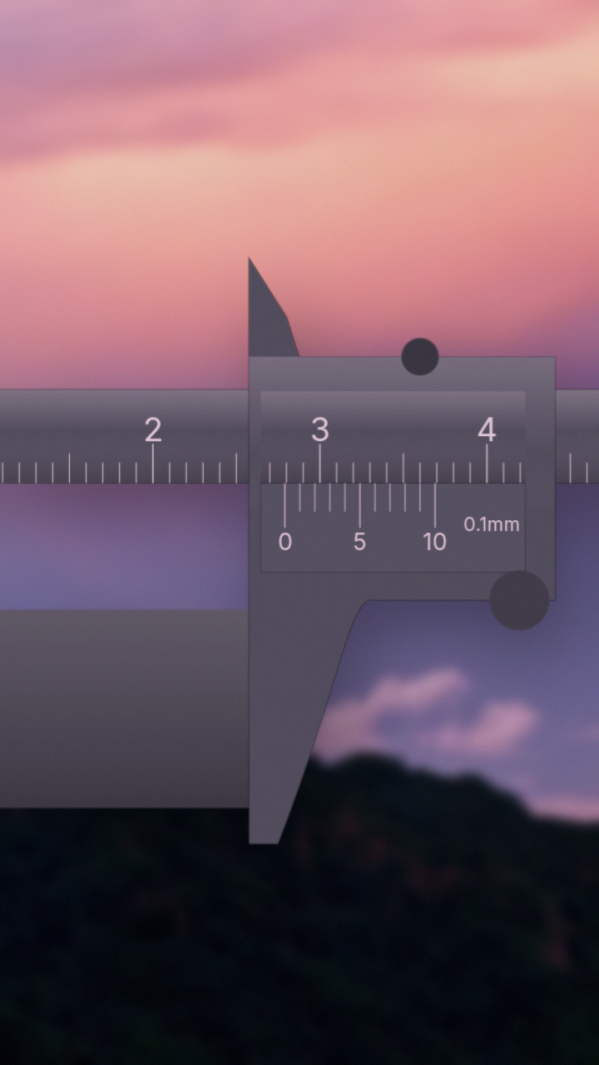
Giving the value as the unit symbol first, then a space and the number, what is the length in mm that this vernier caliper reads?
mm 27.9
